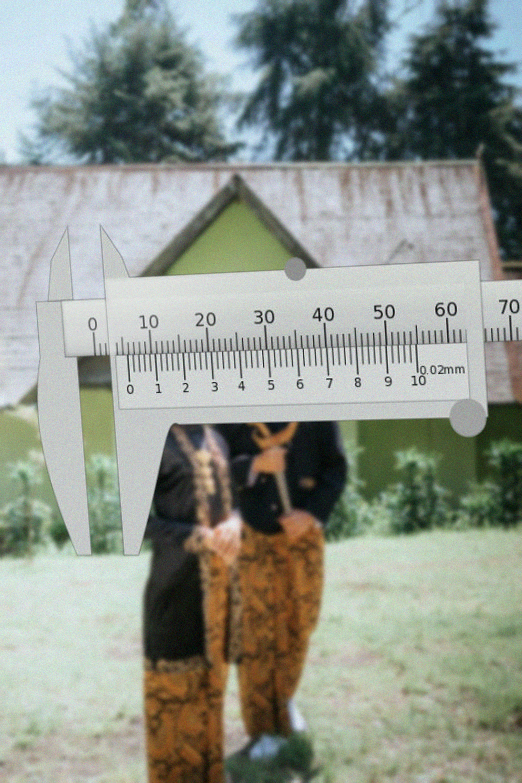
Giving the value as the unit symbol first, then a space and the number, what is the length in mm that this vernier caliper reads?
mm 5.8
